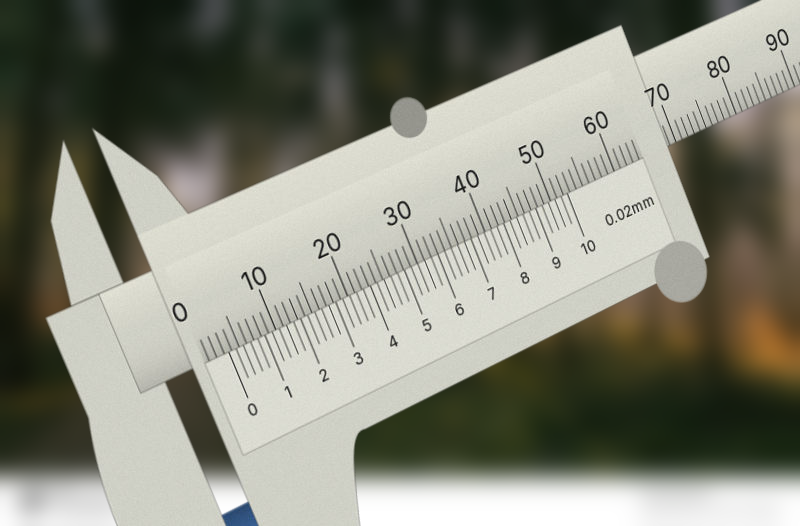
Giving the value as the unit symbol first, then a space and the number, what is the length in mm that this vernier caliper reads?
mm 3.6
